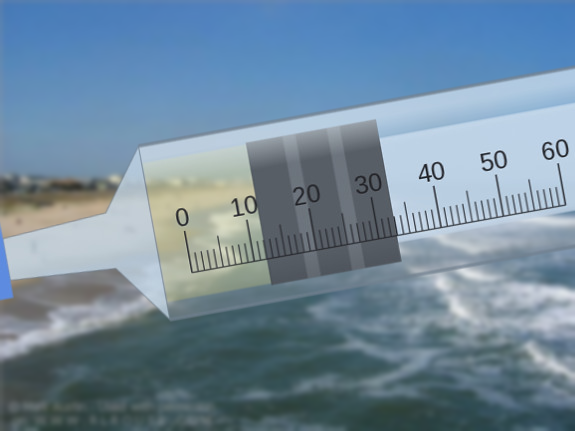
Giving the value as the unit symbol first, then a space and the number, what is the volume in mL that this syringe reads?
mL 12
